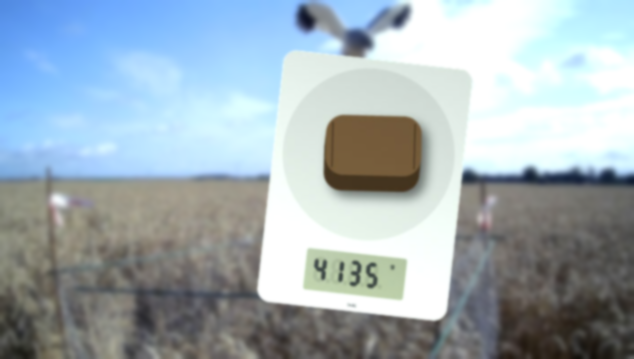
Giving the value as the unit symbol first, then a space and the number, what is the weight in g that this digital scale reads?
g 4135
